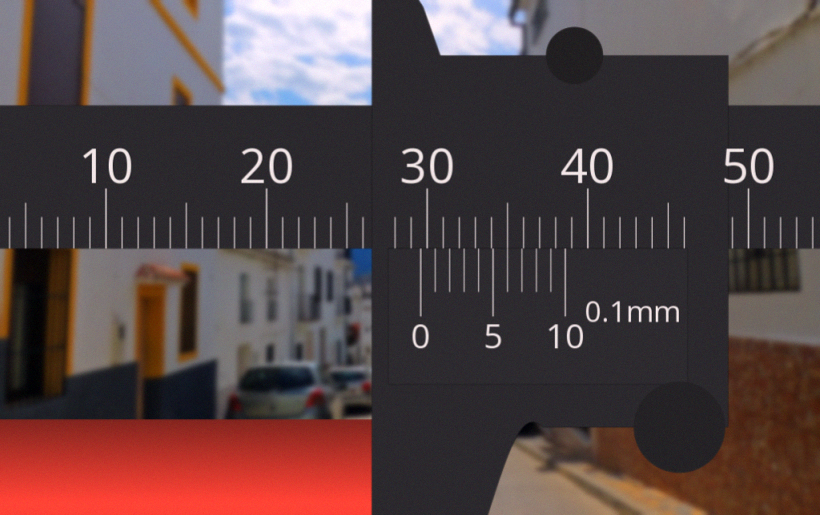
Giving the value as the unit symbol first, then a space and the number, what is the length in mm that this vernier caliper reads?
mm 29.6
